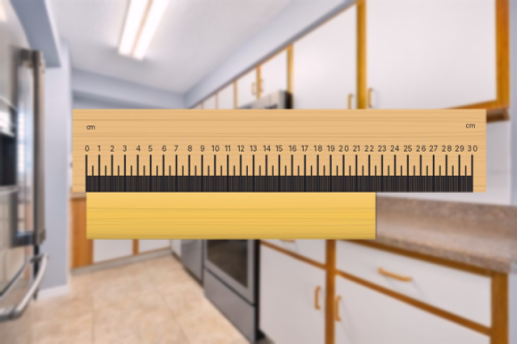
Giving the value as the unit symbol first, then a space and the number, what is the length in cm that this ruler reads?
cm 22.5
